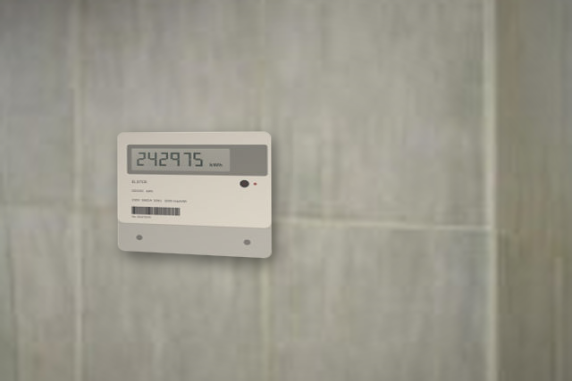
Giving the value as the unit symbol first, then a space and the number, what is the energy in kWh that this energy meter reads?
kWh 242975
